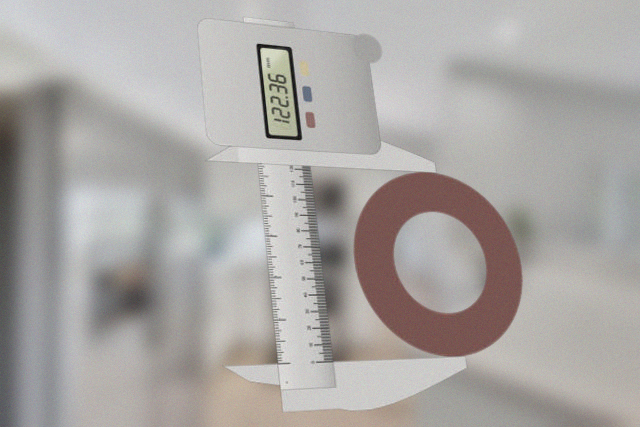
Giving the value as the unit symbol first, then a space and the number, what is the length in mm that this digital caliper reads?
mm 122.36
